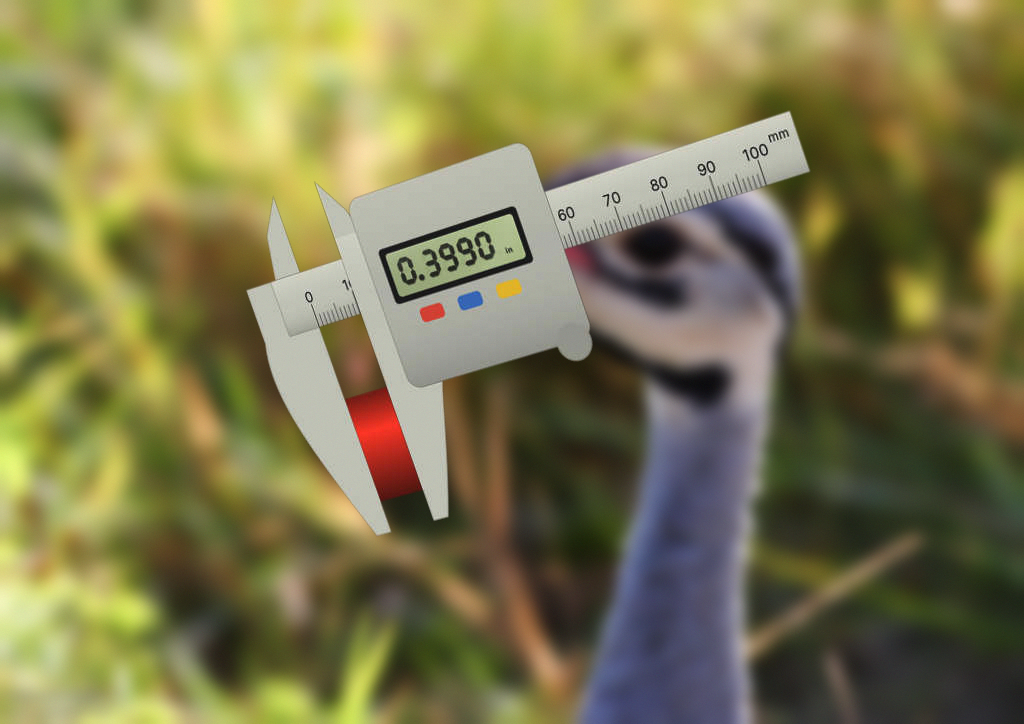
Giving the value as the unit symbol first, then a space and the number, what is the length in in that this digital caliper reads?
in 0.3990
